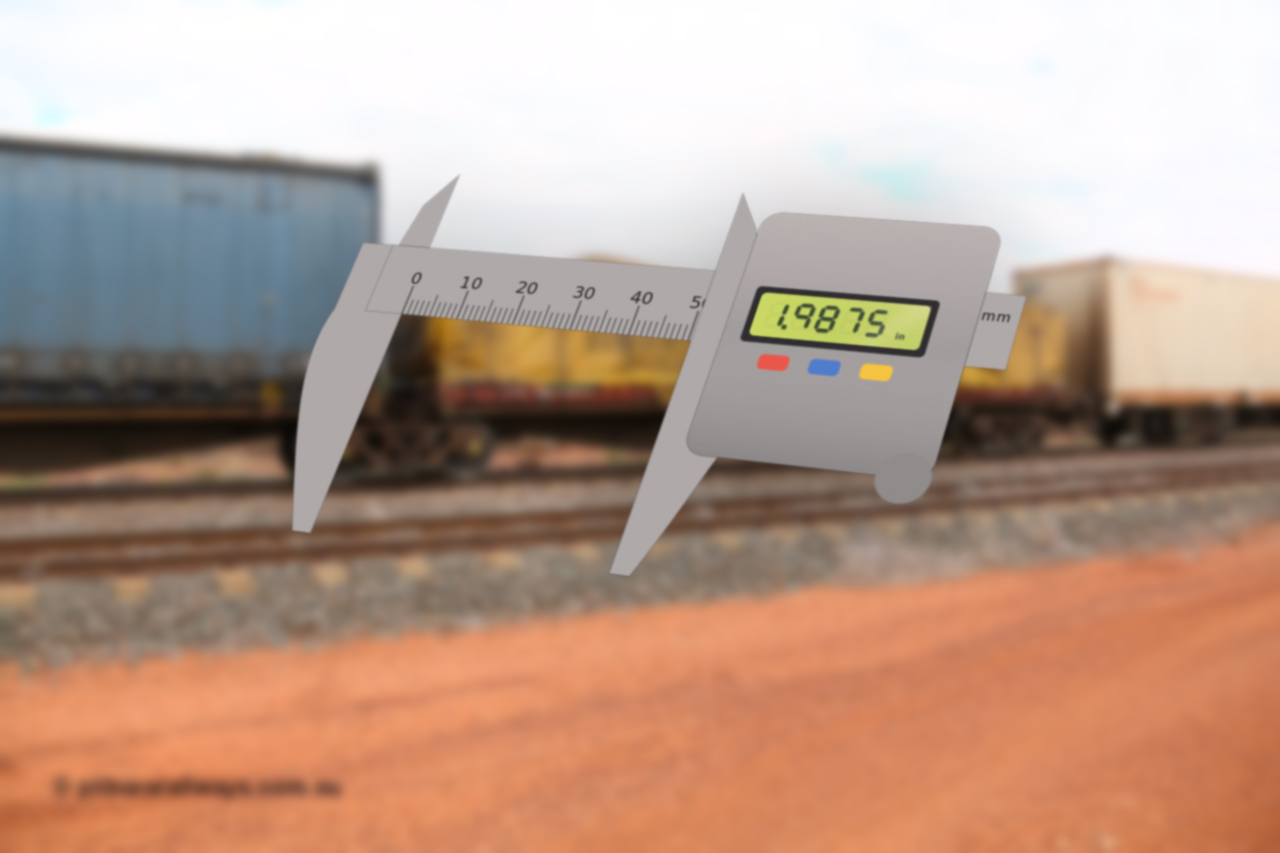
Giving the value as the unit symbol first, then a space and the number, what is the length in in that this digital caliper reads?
in 1.9875
